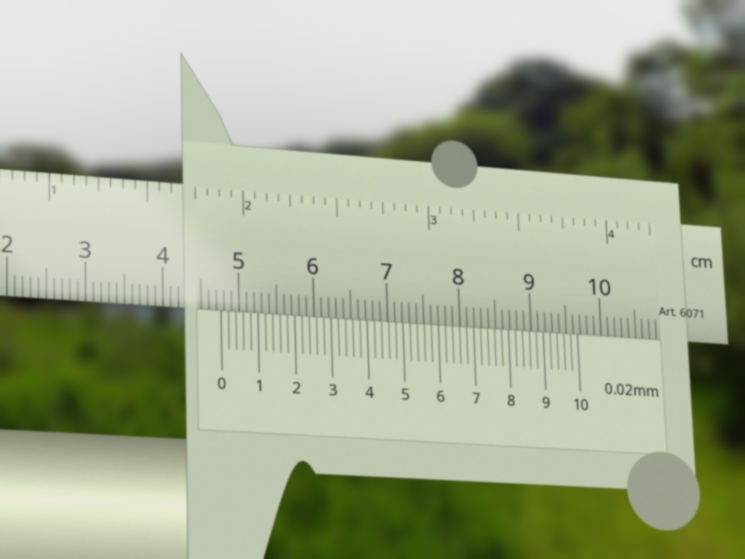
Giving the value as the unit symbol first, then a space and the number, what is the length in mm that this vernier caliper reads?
mm 47.6
